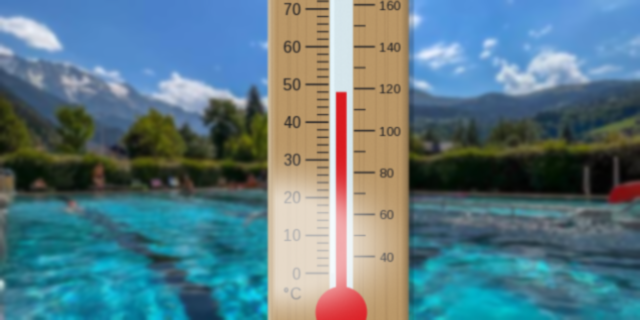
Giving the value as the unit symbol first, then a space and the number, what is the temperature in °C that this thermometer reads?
°C 48
